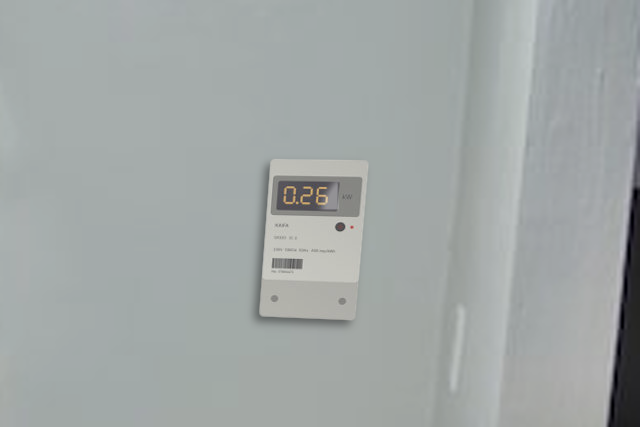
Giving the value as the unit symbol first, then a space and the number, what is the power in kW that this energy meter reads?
kW 0.26
